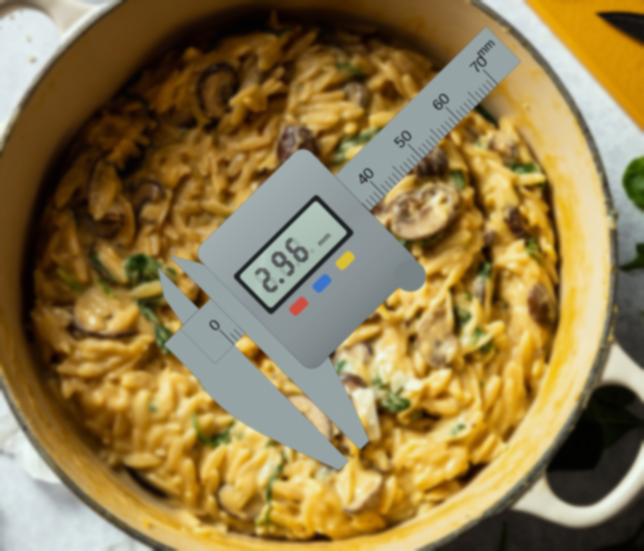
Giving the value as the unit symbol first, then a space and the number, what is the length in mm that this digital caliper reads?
mm 2.96
